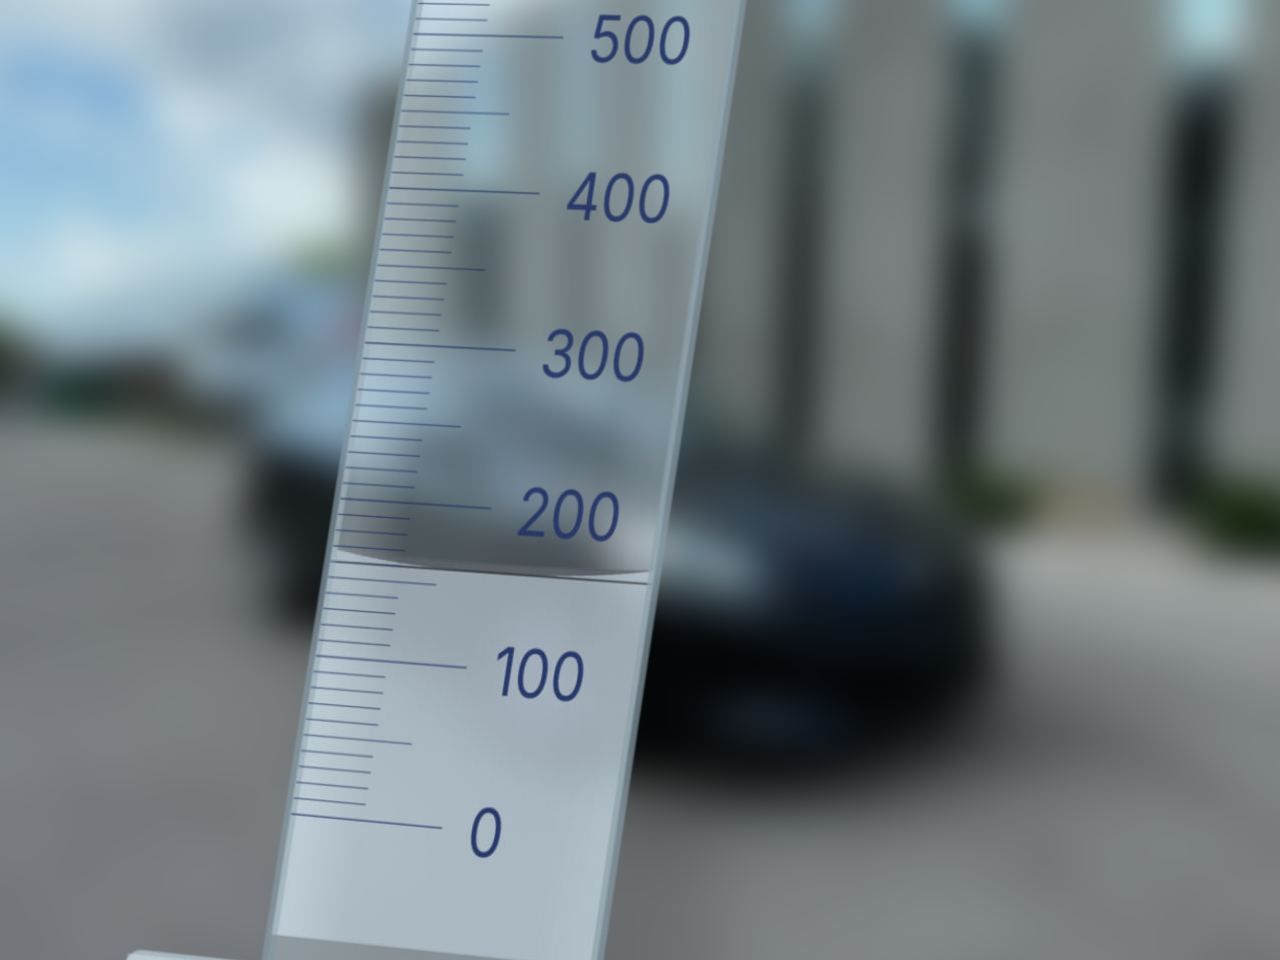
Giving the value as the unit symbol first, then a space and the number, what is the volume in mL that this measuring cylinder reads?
mL 160
